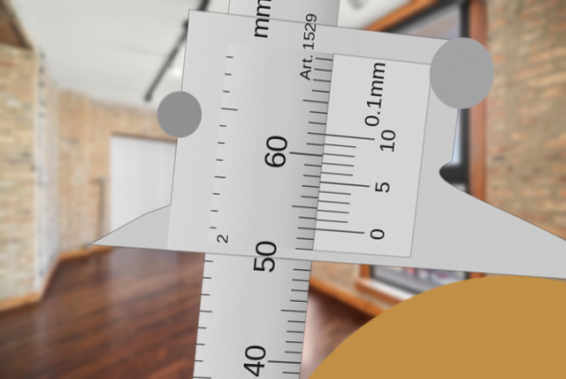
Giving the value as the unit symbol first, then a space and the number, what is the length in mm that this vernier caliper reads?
mm 53.0
